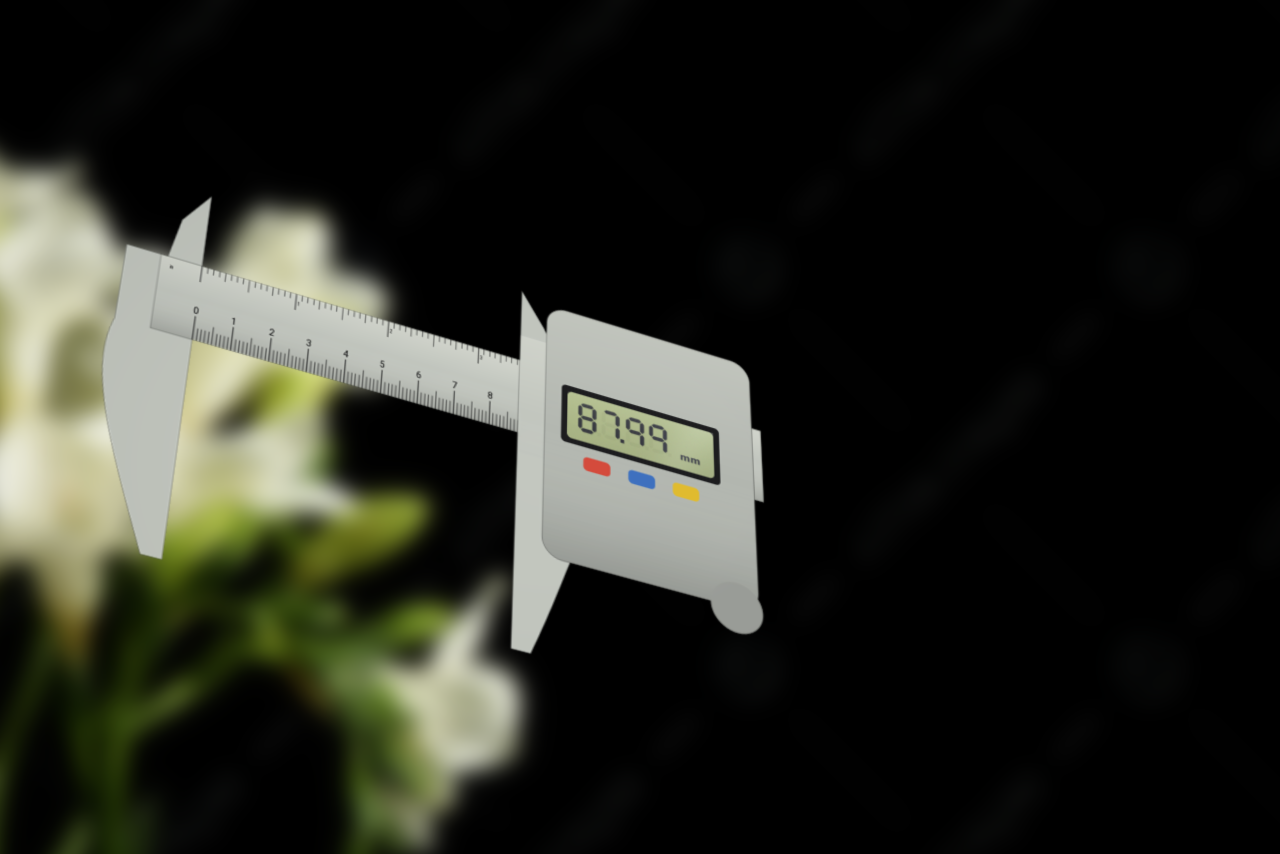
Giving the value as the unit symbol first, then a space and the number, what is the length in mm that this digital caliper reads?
mm 87.99
